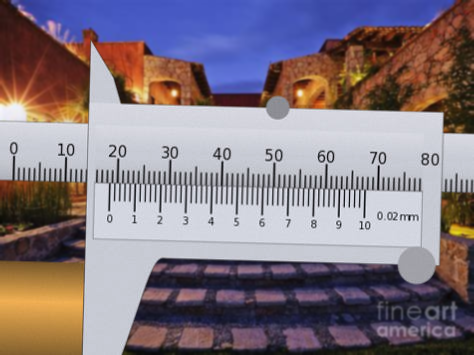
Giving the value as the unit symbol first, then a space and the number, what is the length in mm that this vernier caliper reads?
mm 18.5
